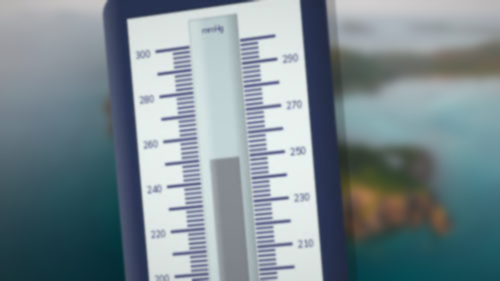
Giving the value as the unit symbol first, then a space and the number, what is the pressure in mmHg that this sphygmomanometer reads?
mmHg 250
